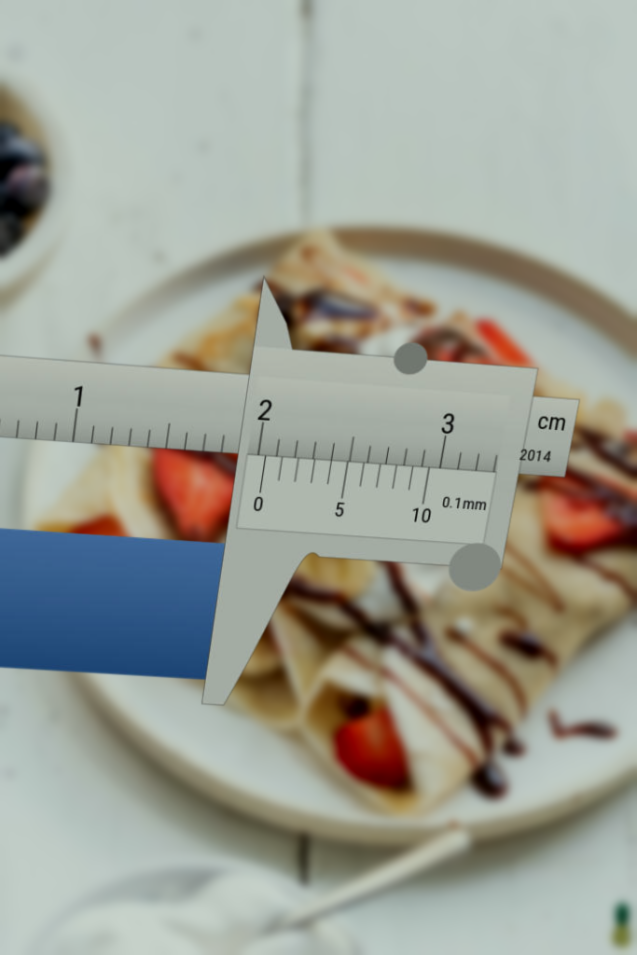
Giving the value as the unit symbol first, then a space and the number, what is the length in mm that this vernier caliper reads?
mm 20.4
